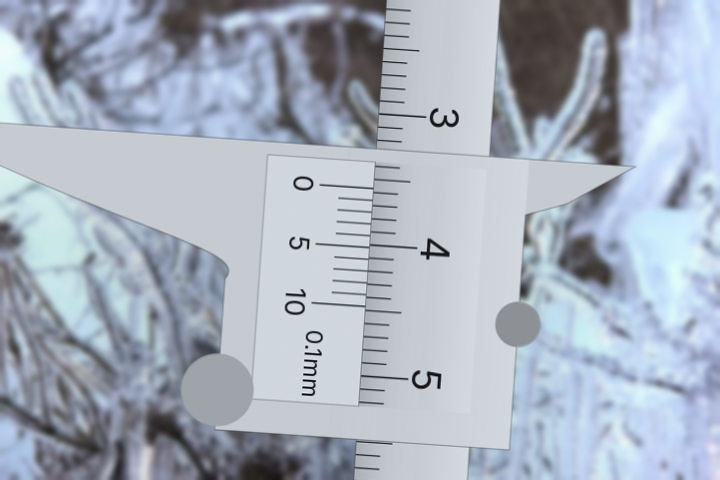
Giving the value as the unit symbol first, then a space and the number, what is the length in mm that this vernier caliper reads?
mm 35.7
